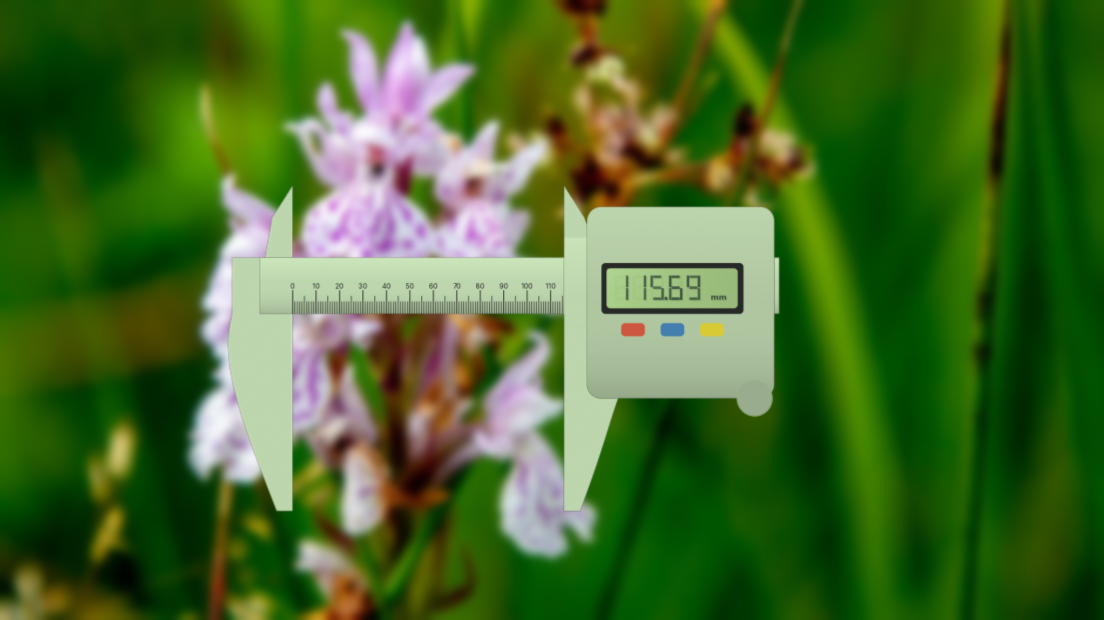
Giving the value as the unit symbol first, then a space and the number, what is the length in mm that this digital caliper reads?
mm 115.69
